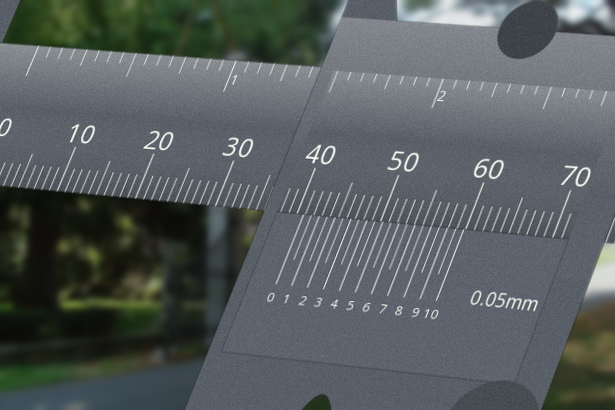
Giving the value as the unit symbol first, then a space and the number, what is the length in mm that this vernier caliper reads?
mm 40.8
